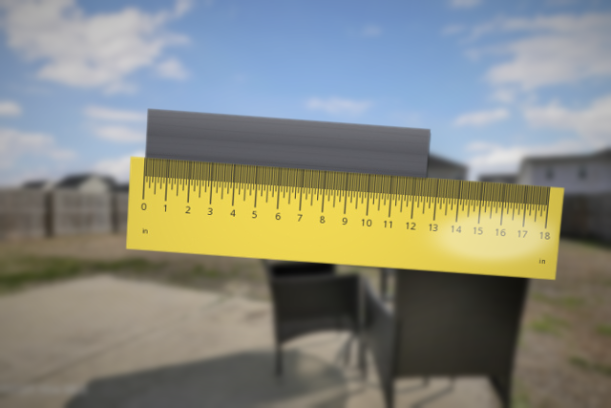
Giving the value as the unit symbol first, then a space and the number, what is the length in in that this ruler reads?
in 12.5
